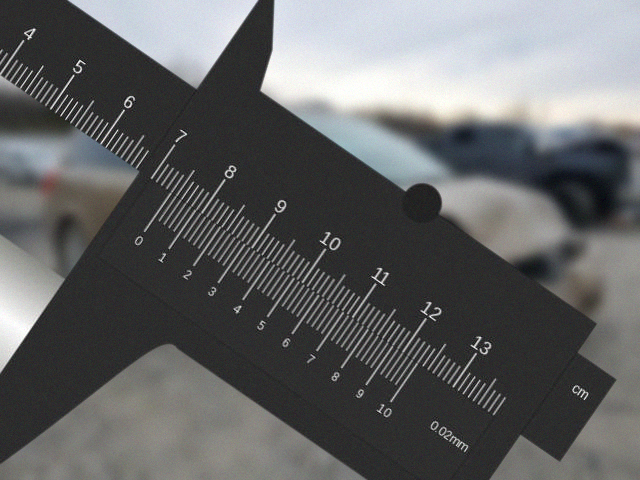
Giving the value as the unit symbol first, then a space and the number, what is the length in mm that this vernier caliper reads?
mm 74.0
